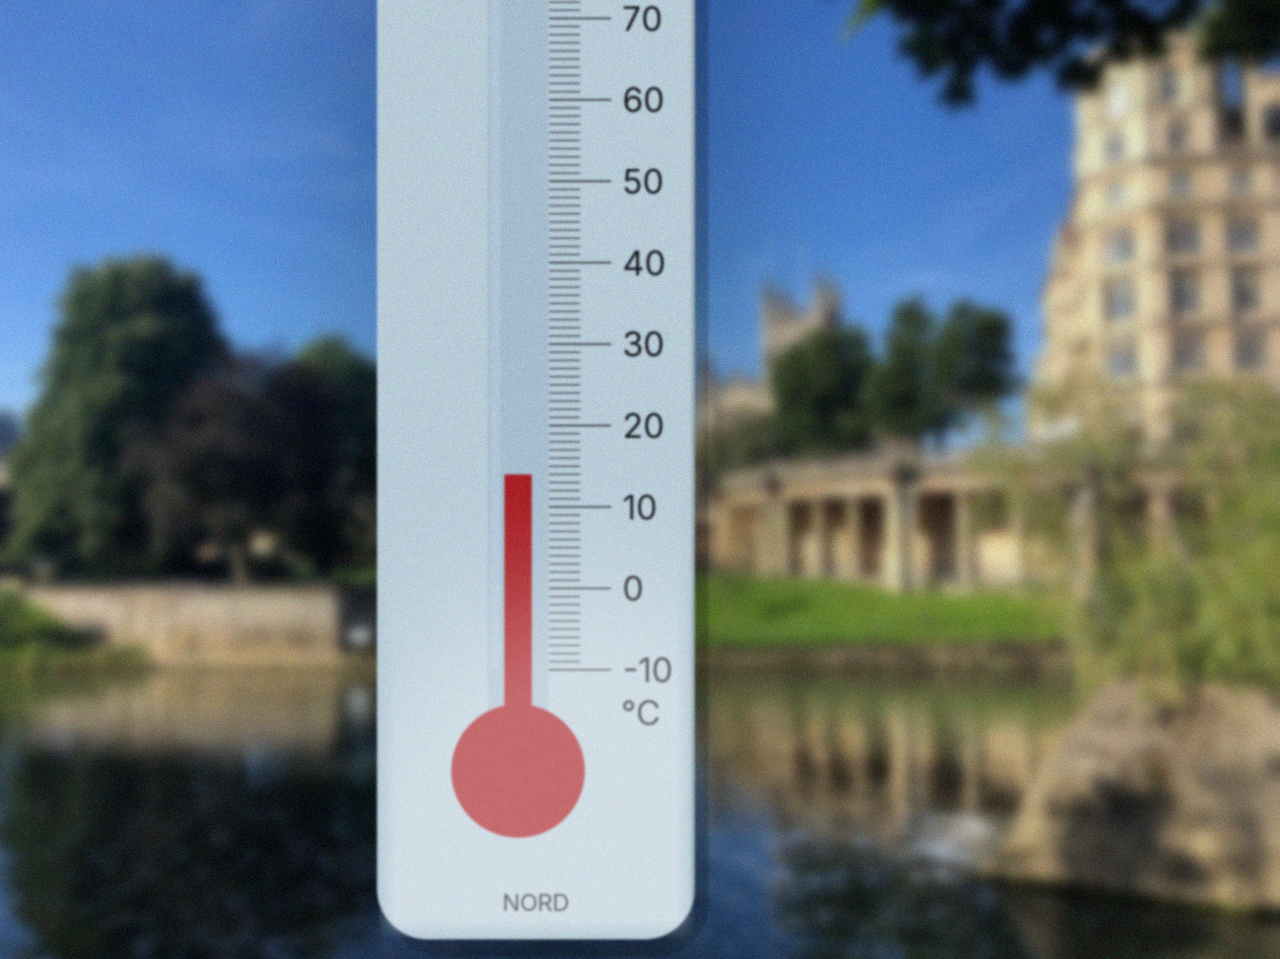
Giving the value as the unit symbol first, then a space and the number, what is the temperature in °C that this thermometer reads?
°C 14
